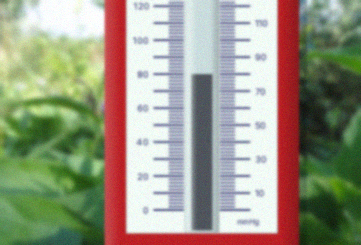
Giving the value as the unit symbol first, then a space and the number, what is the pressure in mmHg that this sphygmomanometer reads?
mmHg 80
